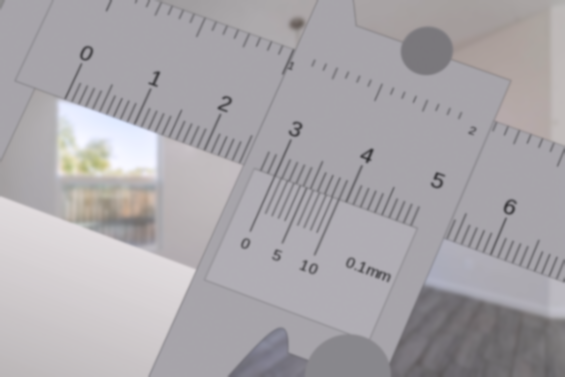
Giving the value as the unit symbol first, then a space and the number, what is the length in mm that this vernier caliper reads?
mm 30.0
